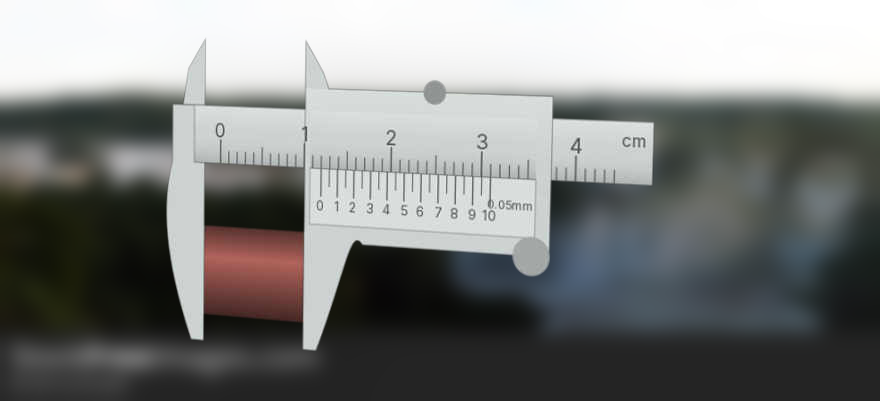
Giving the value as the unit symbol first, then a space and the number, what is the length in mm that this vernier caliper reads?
mm 12.0
